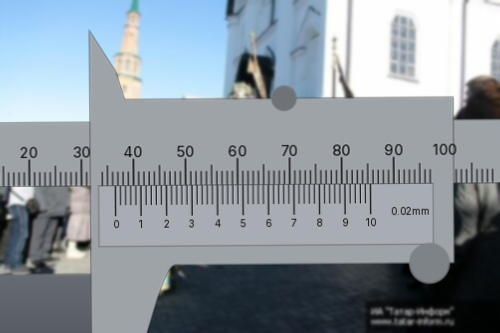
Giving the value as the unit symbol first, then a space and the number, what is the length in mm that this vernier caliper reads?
mm 36.5
